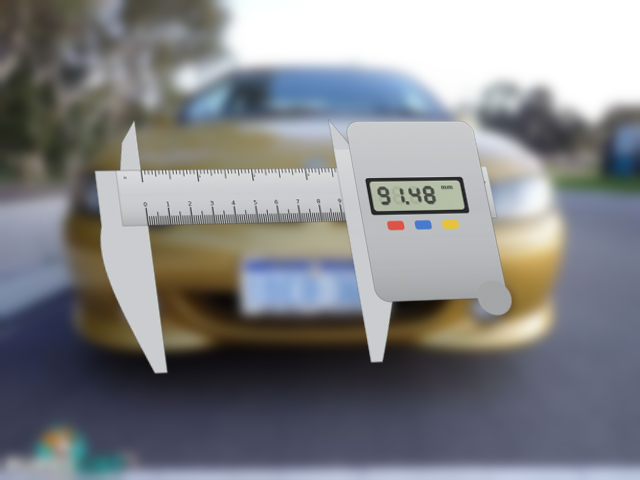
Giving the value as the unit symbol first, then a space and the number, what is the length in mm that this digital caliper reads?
mm 91.48
